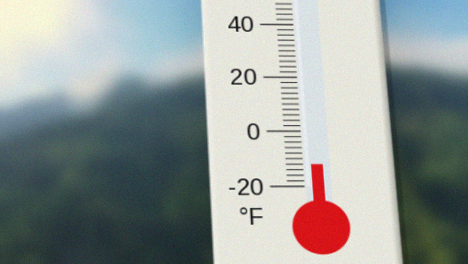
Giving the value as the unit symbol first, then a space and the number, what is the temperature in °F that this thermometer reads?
°F -12
